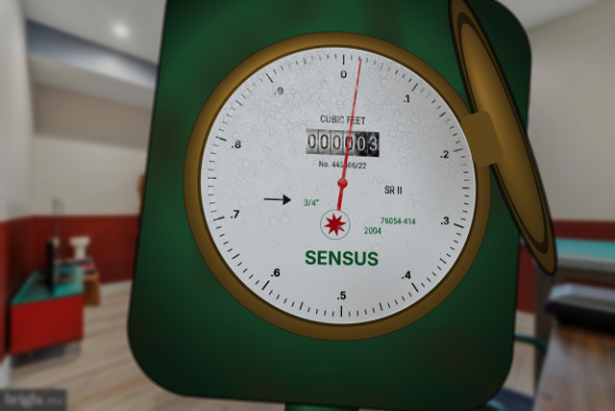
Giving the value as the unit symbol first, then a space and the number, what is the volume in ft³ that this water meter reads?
ft³ 3.02
